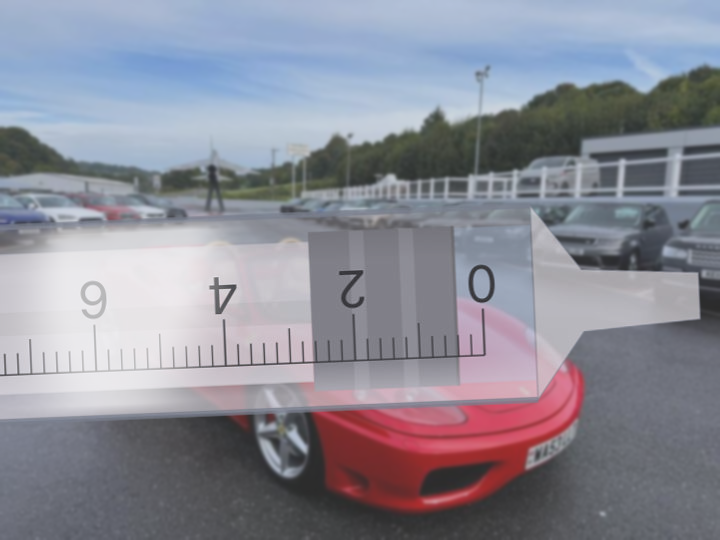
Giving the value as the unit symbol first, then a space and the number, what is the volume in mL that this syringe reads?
mL 0.4
